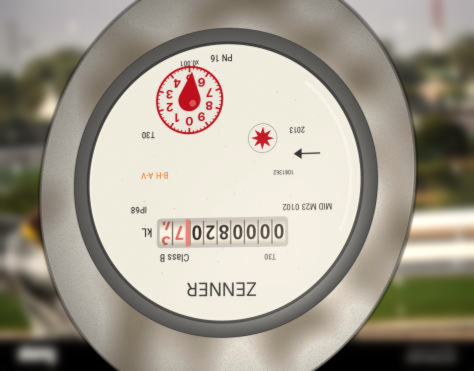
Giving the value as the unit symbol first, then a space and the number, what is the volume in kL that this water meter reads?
kL 820.735
